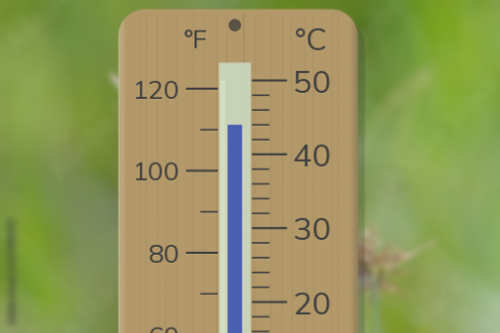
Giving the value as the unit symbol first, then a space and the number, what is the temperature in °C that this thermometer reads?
°C 44
